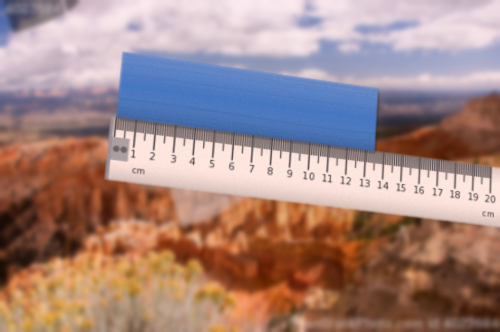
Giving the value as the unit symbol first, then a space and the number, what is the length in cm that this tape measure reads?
cm 13.5
